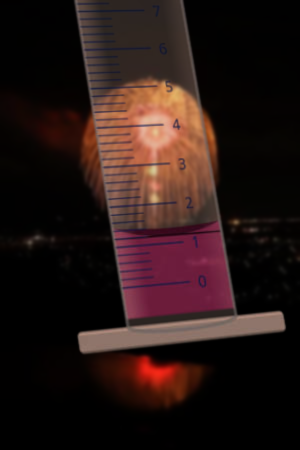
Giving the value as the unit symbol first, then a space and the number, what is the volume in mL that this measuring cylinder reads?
mL 1.2
